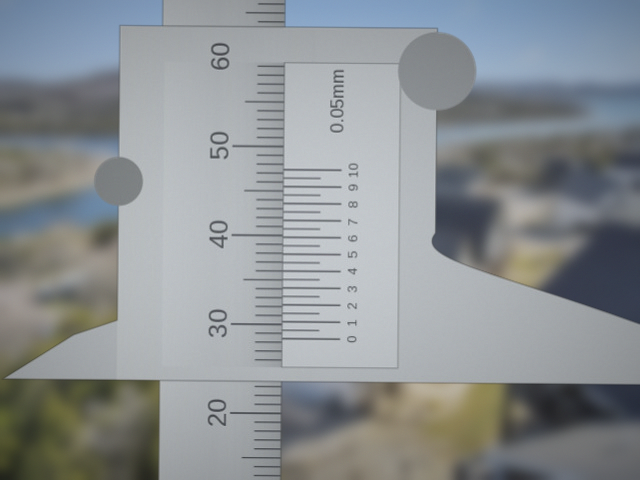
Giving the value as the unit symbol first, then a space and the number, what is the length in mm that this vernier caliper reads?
mm 28.4
